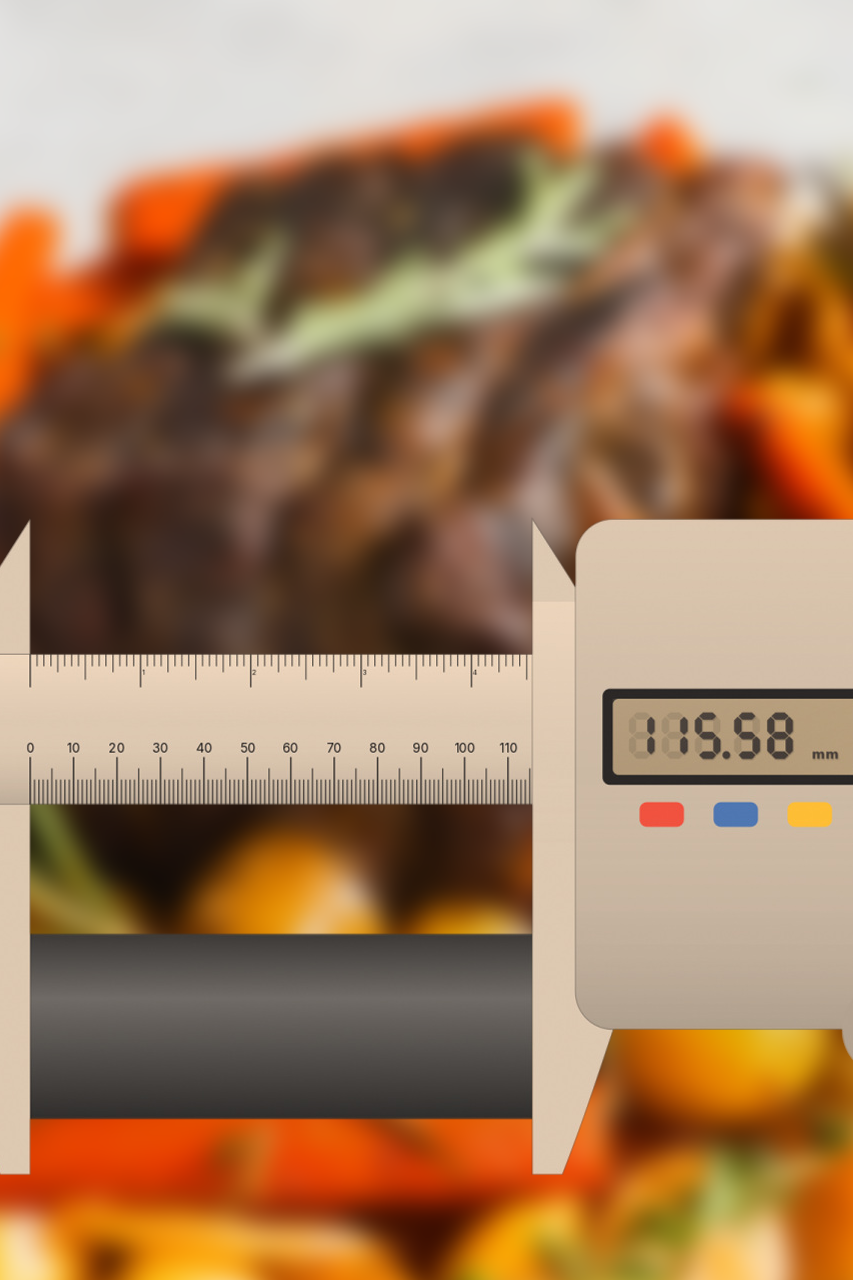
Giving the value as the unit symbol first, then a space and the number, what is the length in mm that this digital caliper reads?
mm 115.58
